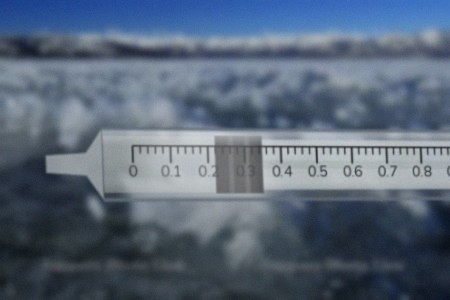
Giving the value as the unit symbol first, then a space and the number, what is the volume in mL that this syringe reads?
mL 0.22
